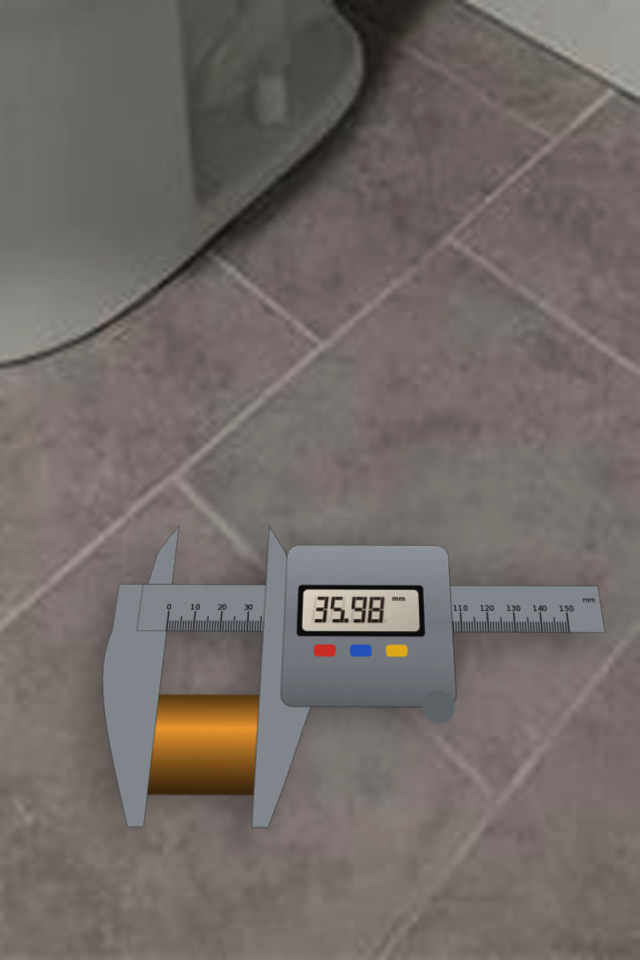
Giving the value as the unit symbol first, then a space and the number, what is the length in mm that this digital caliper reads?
mm 35.98
